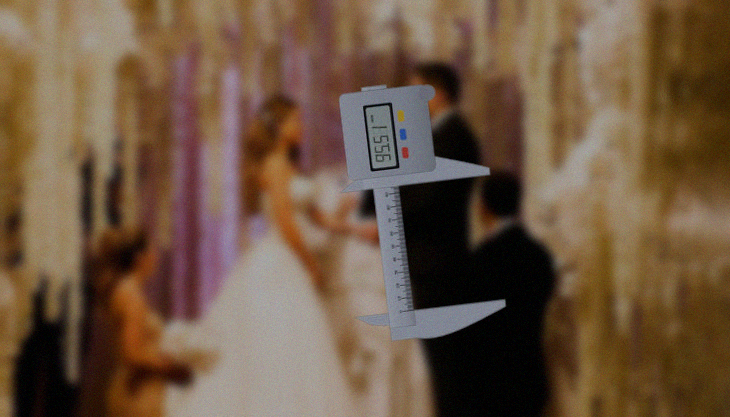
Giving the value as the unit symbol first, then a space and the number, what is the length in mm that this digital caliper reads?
mm 95.51
